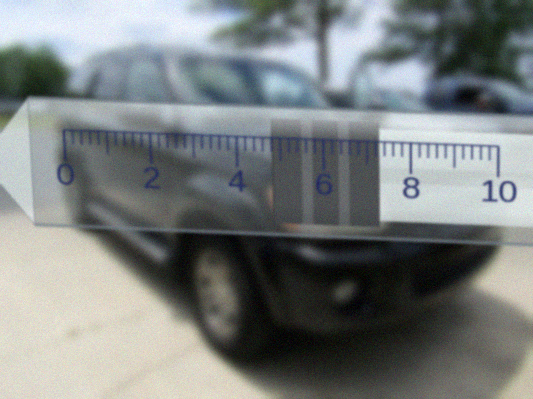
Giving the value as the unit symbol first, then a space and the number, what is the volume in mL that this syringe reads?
mL 4.8
